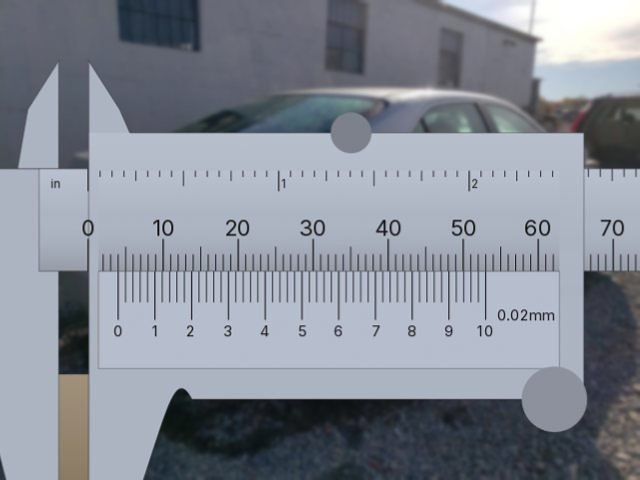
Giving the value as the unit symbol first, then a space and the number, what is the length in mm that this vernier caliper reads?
mm 4.0
